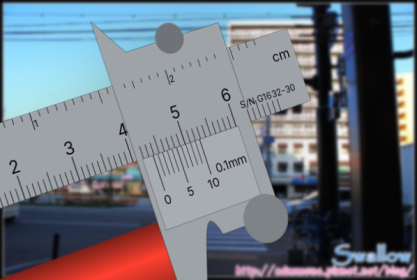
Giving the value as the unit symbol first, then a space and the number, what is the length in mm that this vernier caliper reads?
mm 43.8
